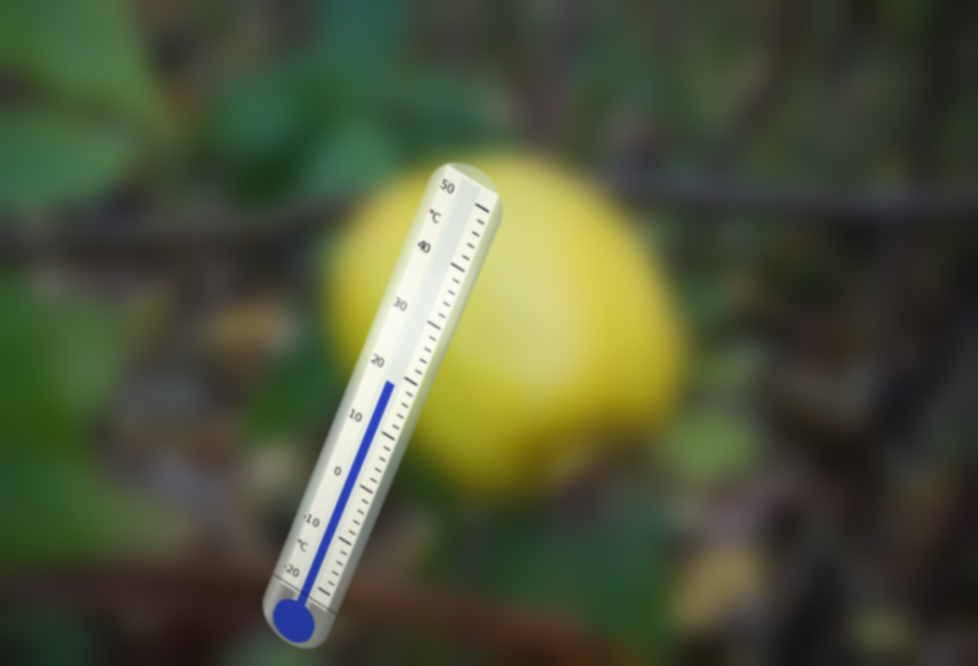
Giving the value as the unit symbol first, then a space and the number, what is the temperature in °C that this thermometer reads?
°C 18
